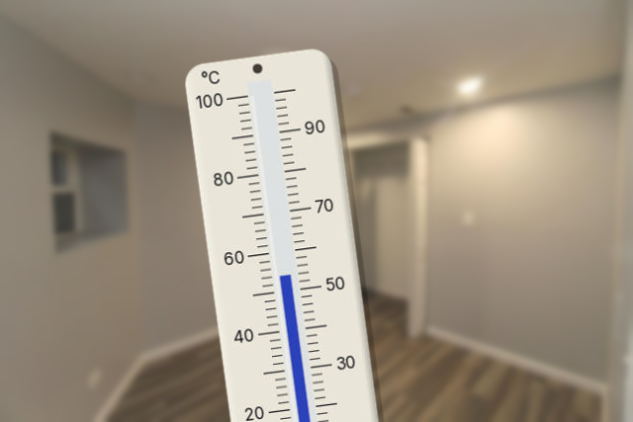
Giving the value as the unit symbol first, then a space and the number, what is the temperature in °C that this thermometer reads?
°C 54
